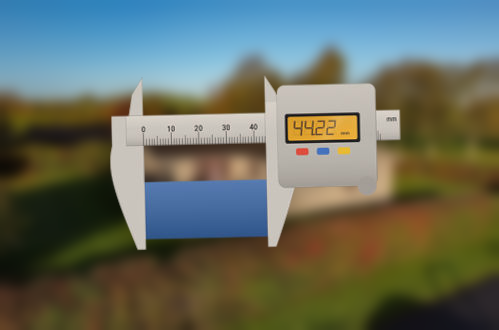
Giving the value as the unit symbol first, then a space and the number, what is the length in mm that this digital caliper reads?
mm 44.22
